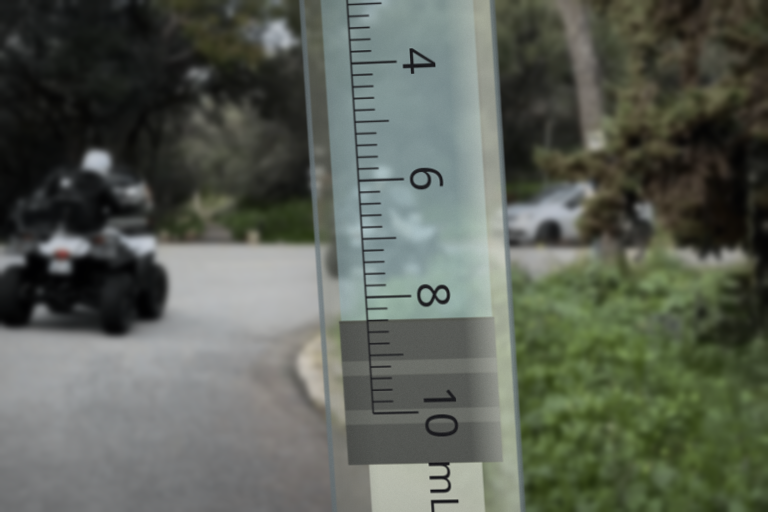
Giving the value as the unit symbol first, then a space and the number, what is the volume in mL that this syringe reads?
mL 8.4
